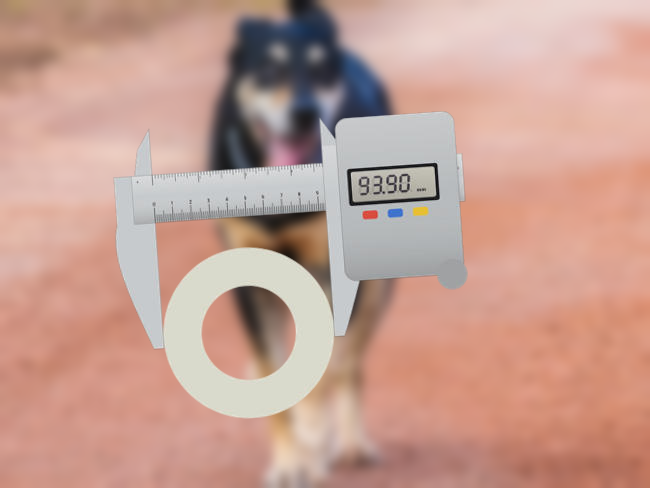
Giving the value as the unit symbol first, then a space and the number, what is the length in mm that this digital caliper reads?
mm 93.90
